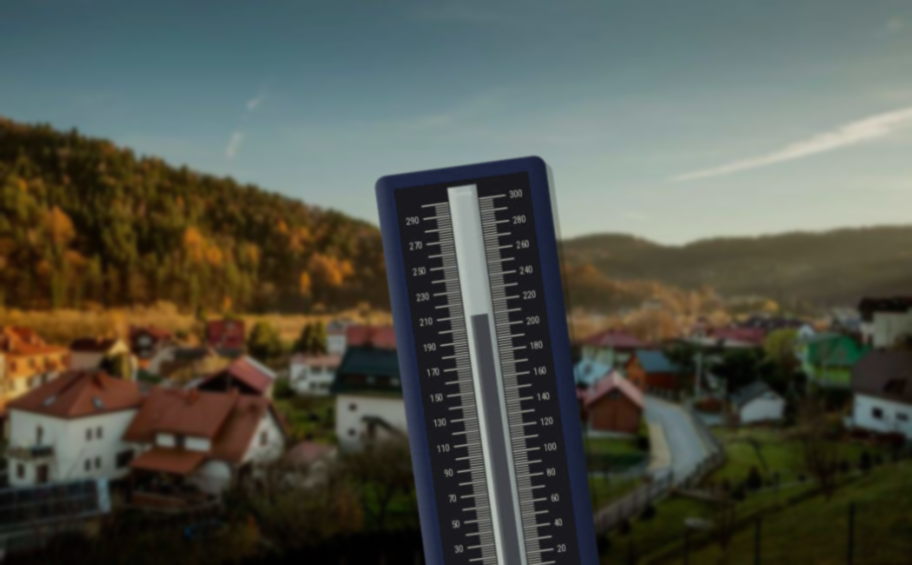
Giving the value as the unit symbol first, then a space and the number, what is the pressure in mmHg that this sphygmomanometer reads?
mmHg 210
